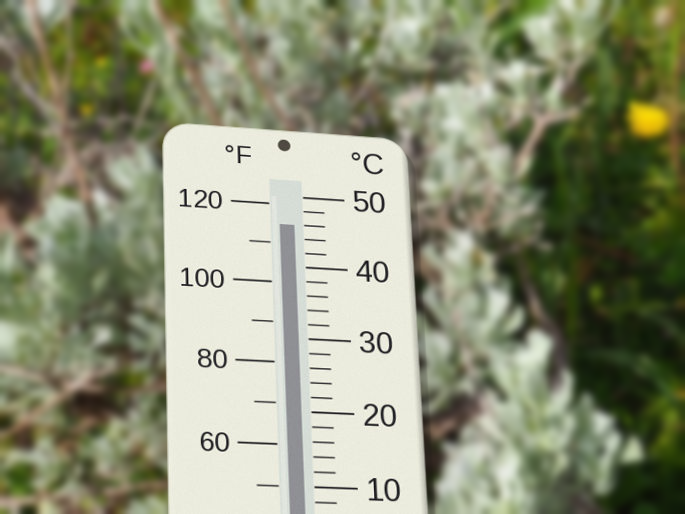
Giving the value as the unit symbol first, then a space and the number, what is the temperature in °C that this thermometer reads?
°C 46
